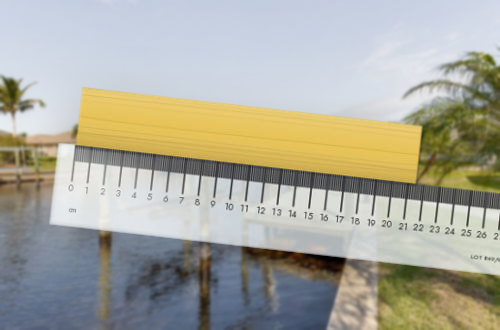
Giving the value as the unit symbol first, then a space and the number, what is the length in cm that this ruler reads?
cm 21.5
